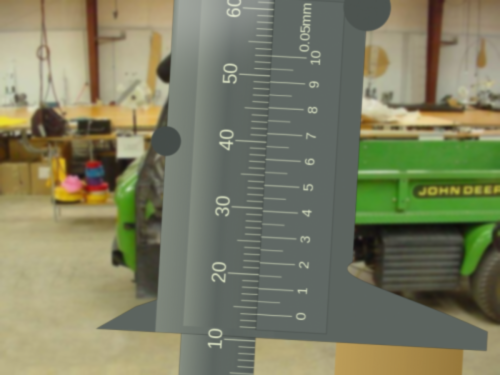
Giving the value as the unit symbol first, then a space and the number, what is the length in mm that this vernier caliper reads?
mm 14.0
